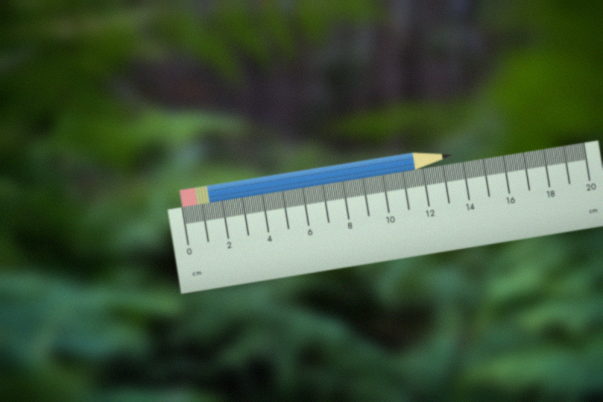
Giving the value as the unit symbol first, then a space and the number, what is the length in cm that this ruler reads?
cm 13.5
